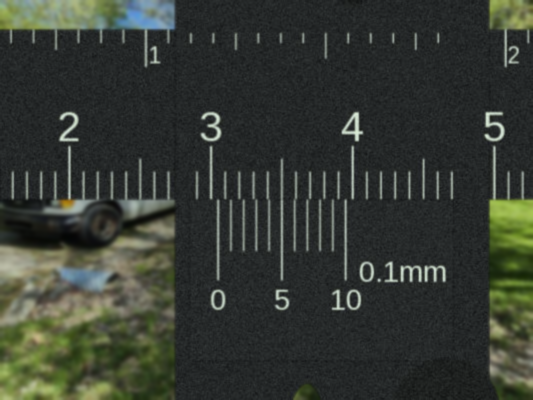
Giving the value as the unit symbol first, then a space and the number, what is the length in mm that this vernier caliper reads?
mm 30.5
